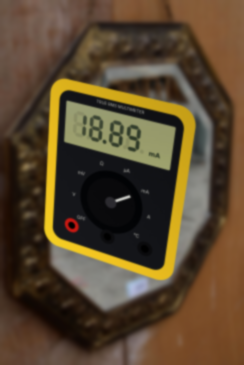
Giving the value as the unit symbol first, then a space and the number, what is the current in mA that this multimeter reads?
mA 18.89
